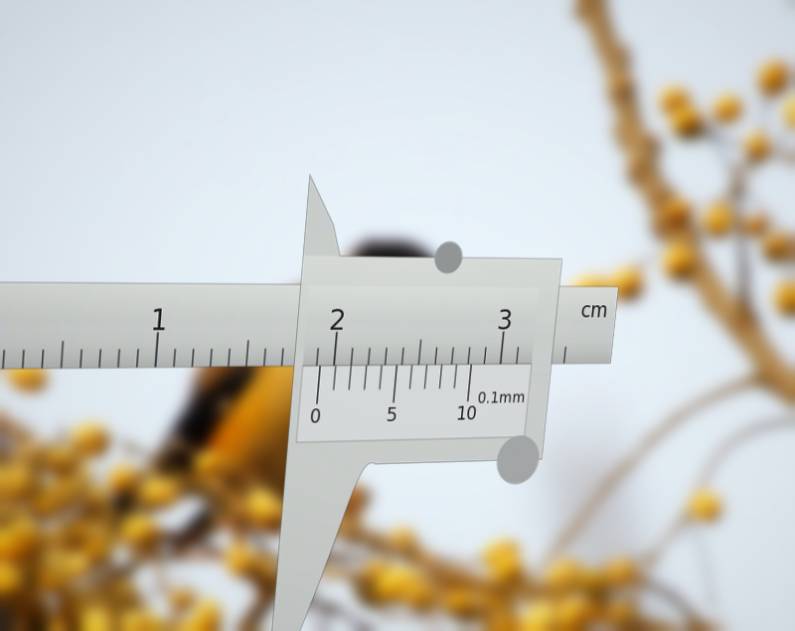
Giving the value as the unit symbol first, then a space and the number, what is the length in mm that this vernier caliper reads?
mm 19.2
